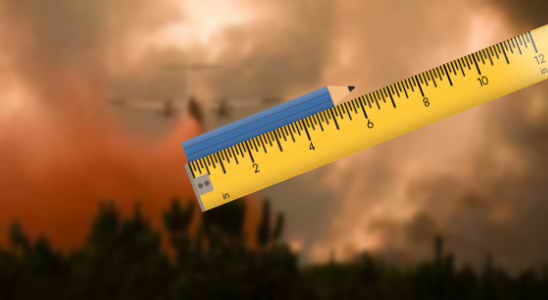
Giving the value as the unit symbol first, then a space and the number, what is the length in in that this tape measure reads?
in 6
